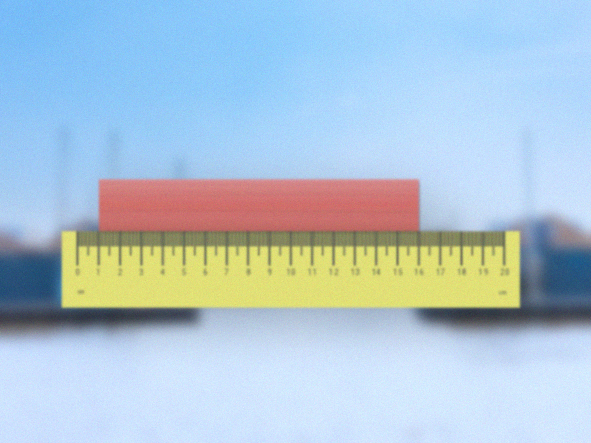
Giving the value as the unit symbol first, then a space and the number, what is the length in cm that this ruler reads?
cm 15
